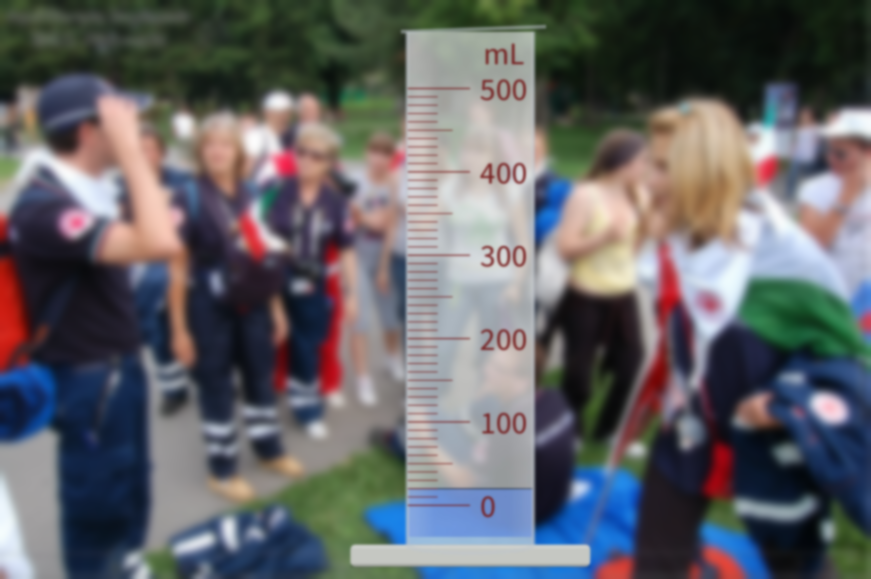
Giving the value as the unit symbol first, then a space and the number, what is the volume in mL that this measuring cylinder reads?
mL 20
